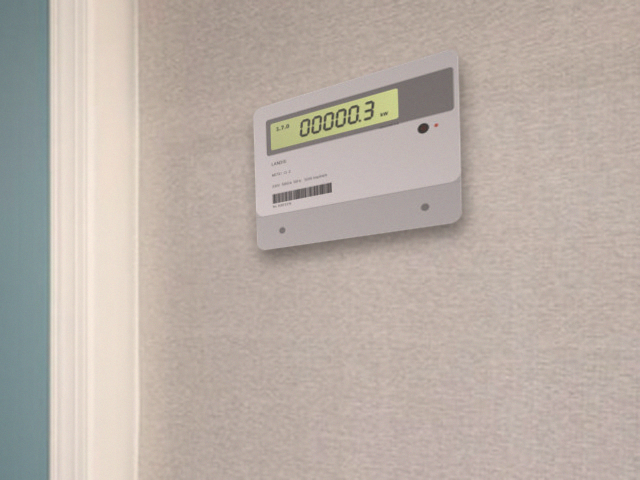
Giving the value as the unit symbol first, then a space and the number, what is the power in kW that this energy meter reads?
kW 0.3
